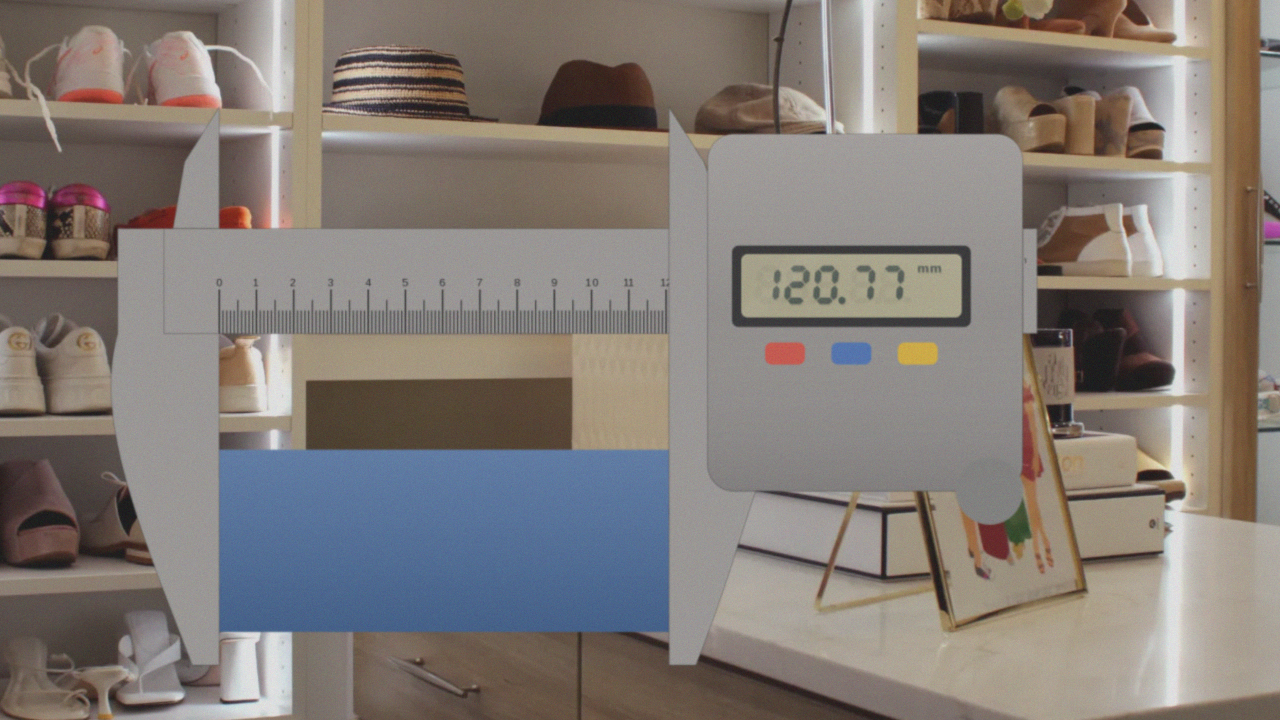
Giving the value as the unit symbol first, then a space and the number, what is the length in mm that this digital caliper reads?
mm 120.77
